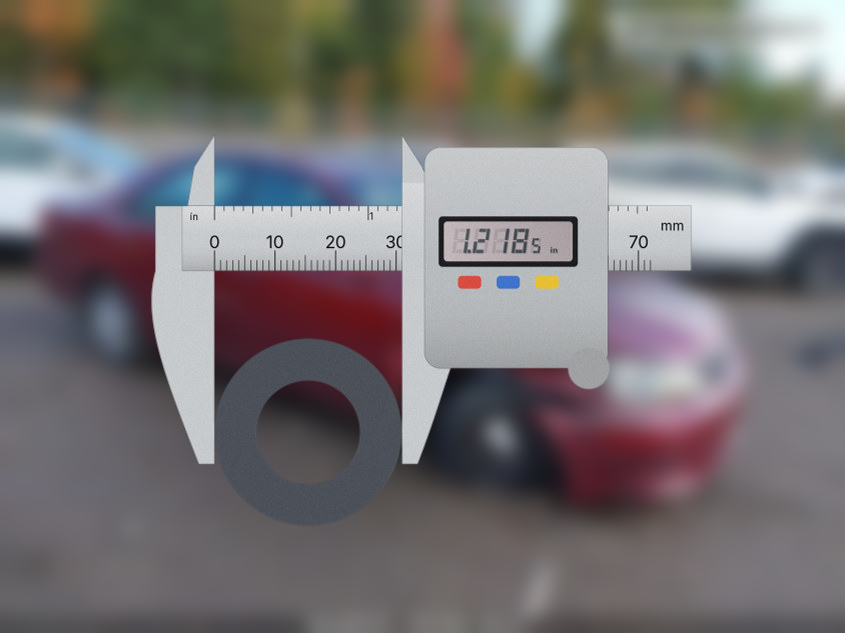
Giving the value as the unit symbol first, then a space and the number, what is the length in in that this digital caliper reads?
in 1.2185
